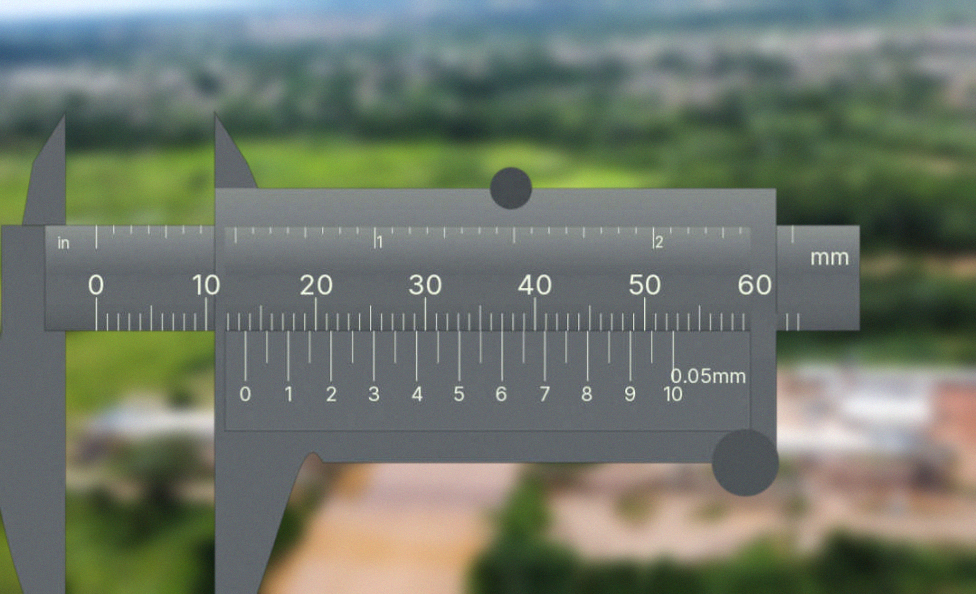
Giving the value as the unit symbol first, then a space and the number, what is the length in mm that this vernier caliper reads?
mm 13.6
